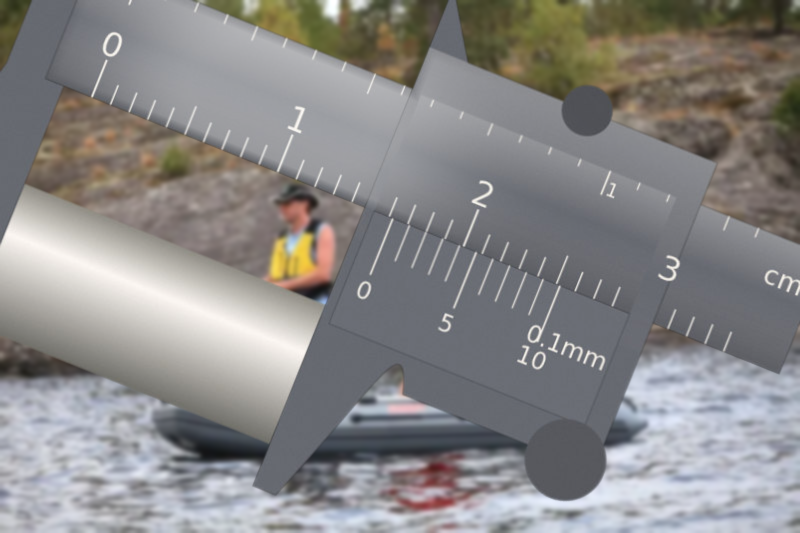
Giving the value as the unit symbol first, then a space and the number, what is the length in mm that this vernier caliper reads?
mm 16.2
